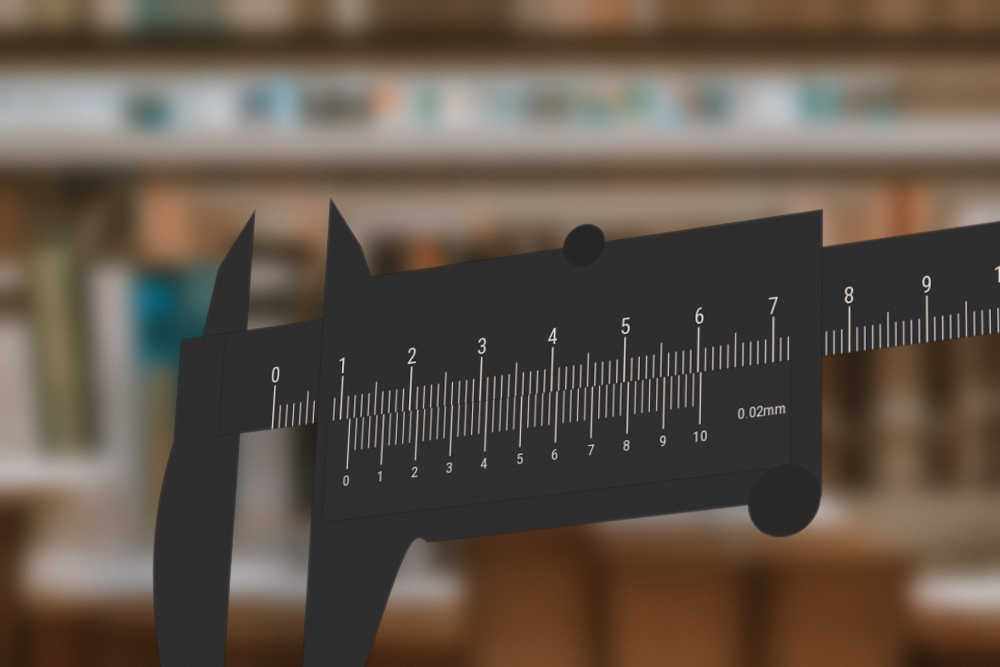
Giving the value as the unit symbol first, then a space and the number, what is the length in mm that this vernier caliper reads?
mm 11.4
